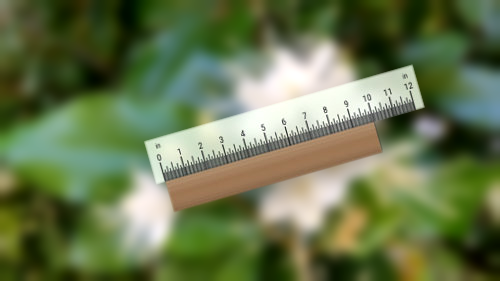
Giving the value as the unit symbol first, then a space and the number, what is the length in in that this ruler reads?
in 10
